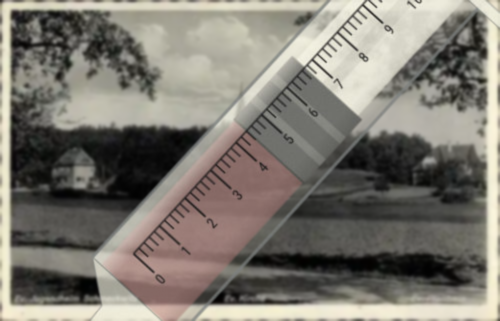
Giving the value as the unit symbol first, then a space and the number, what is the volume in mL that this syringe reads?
mL 4.4
